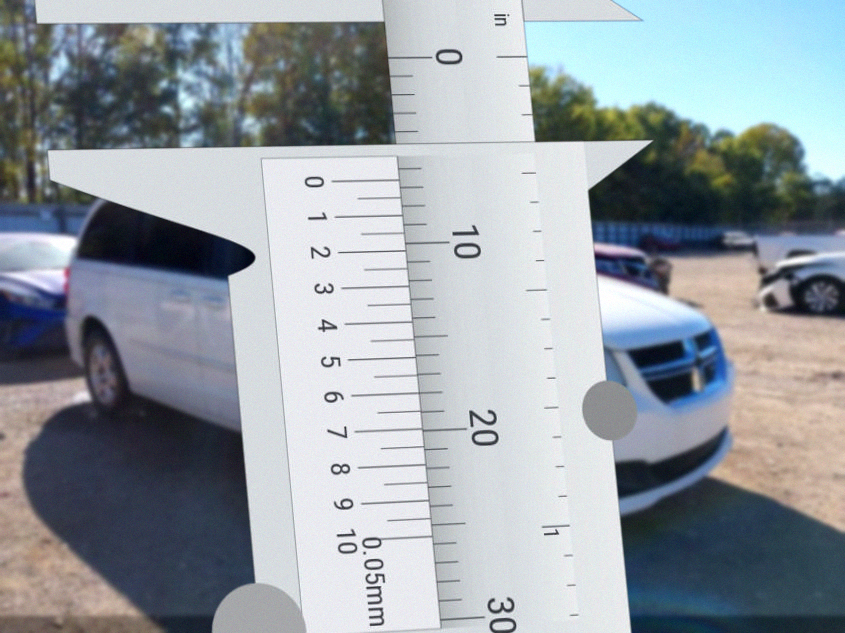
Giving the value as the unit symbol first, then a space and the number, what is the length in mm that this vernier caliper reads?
mm 6.6
